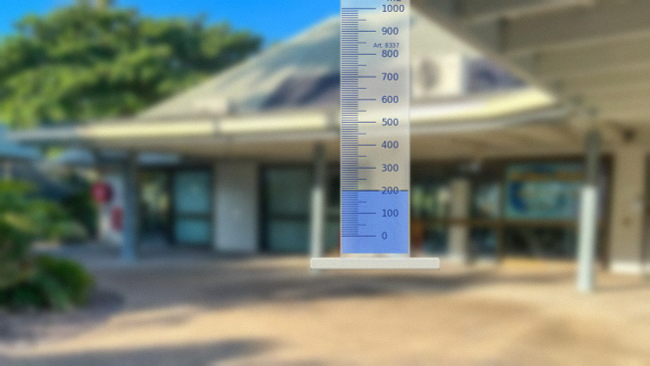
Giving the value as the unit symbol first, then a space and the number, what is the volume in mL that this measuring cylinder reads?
mL 200
